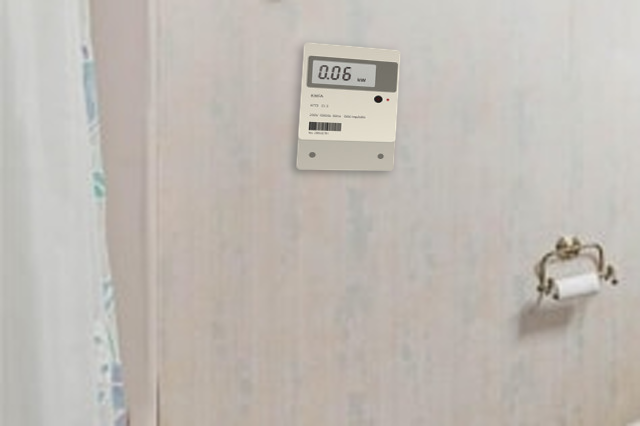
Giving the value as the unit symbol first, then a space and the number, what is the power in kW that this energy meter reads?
kW 0.06
